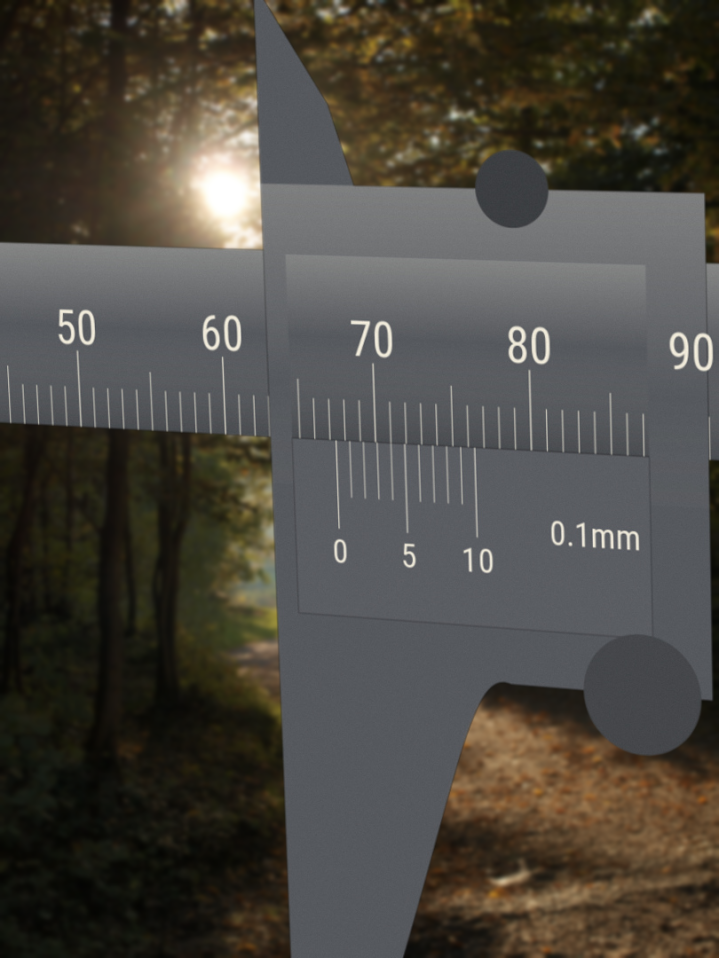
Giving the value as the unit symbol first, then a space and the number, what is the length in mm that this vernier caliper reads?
mm 67.4
